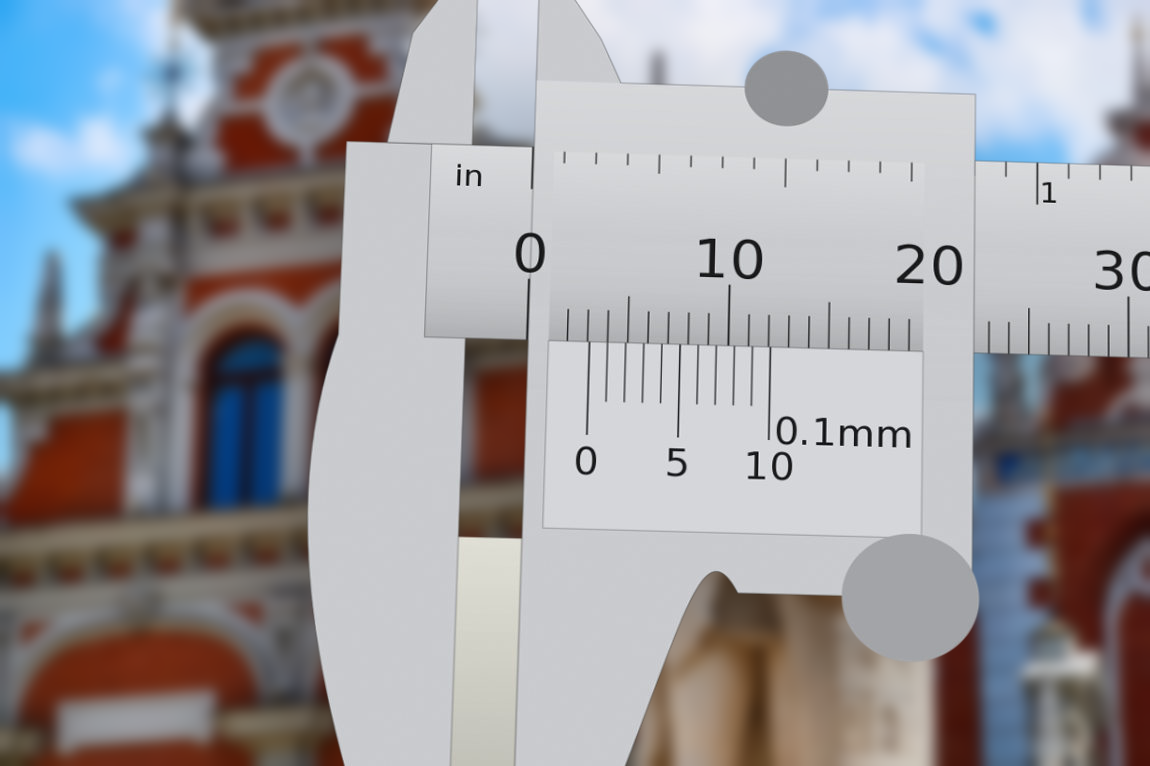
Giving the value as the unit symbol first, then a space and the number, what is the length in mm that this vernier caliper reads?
mm 3.1
